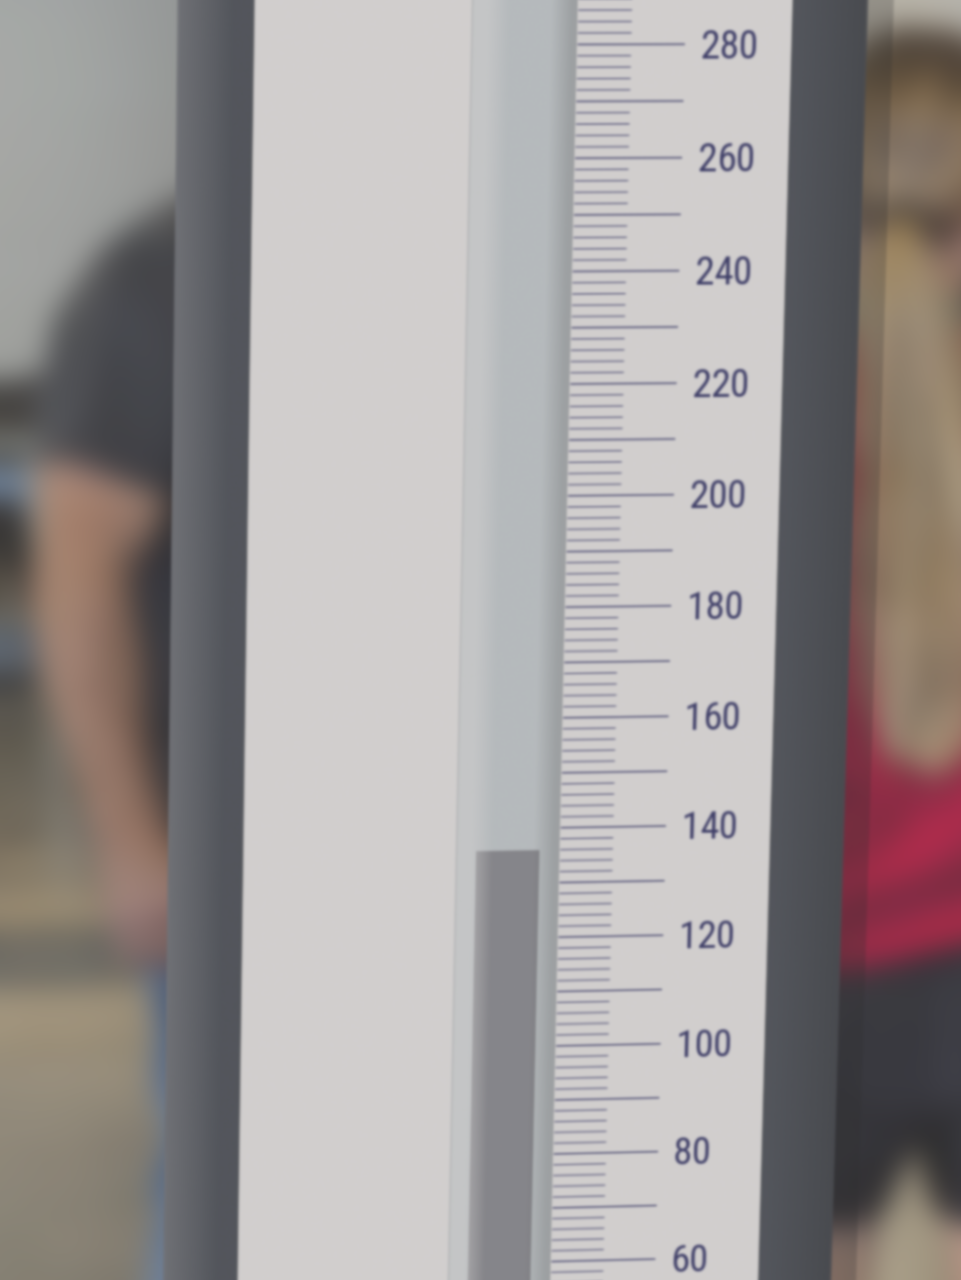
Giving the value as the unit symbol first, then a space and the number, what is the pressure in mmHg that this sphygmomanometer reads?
mmHg 136
